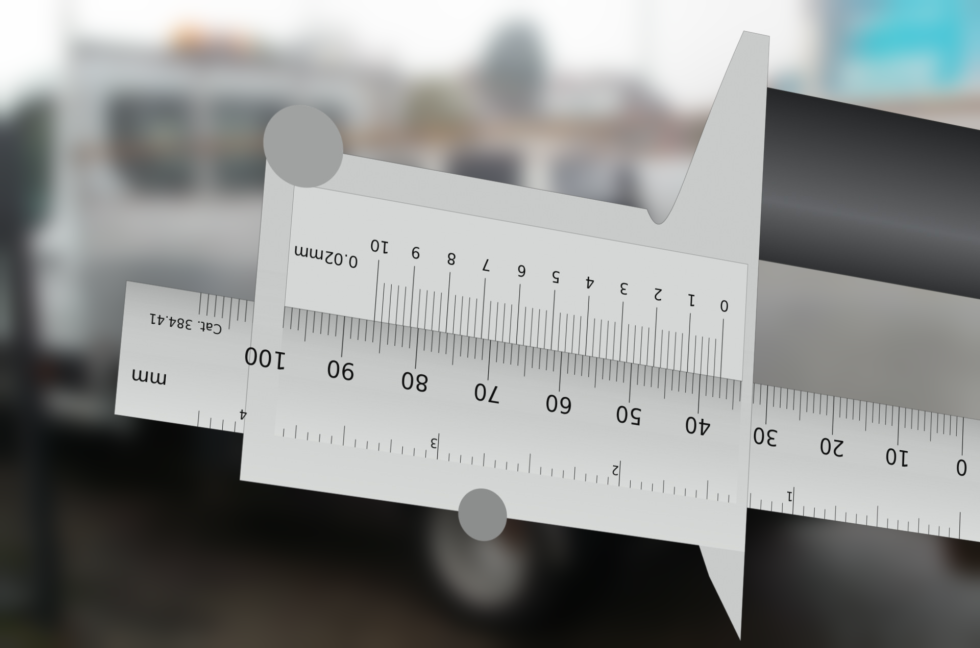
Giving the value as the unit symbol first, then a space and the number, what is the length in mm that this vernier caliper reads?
mm 37.0
